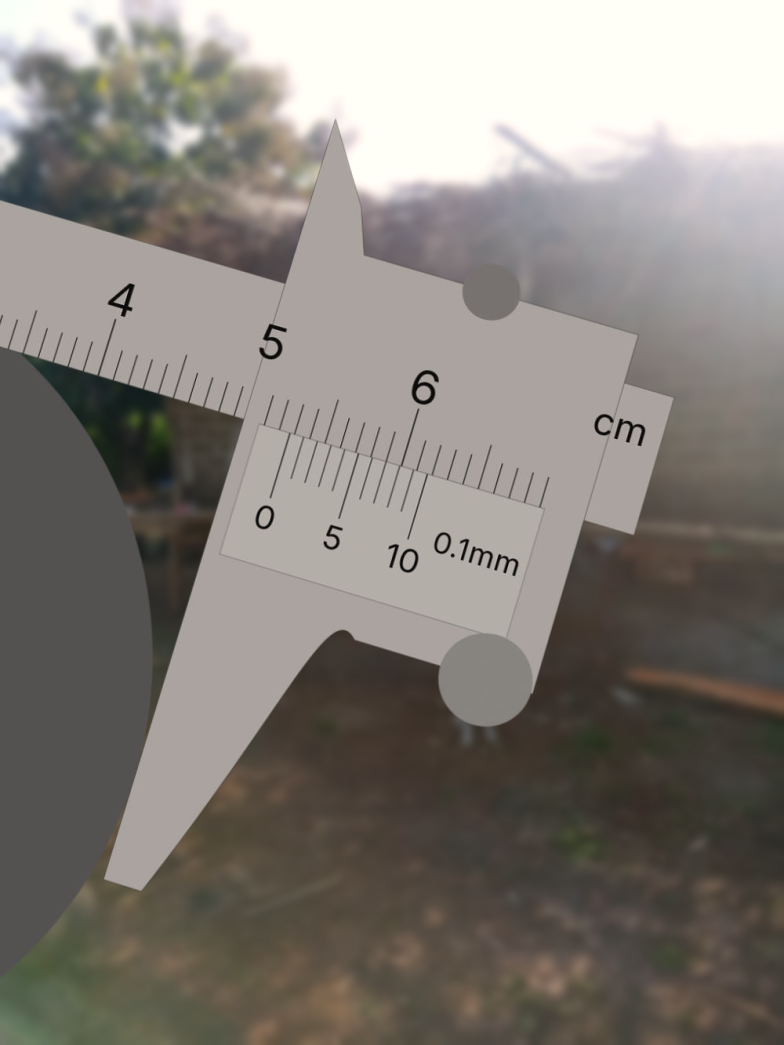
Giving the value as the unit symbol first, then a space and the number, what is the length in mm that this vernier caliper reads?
mm 52.7
